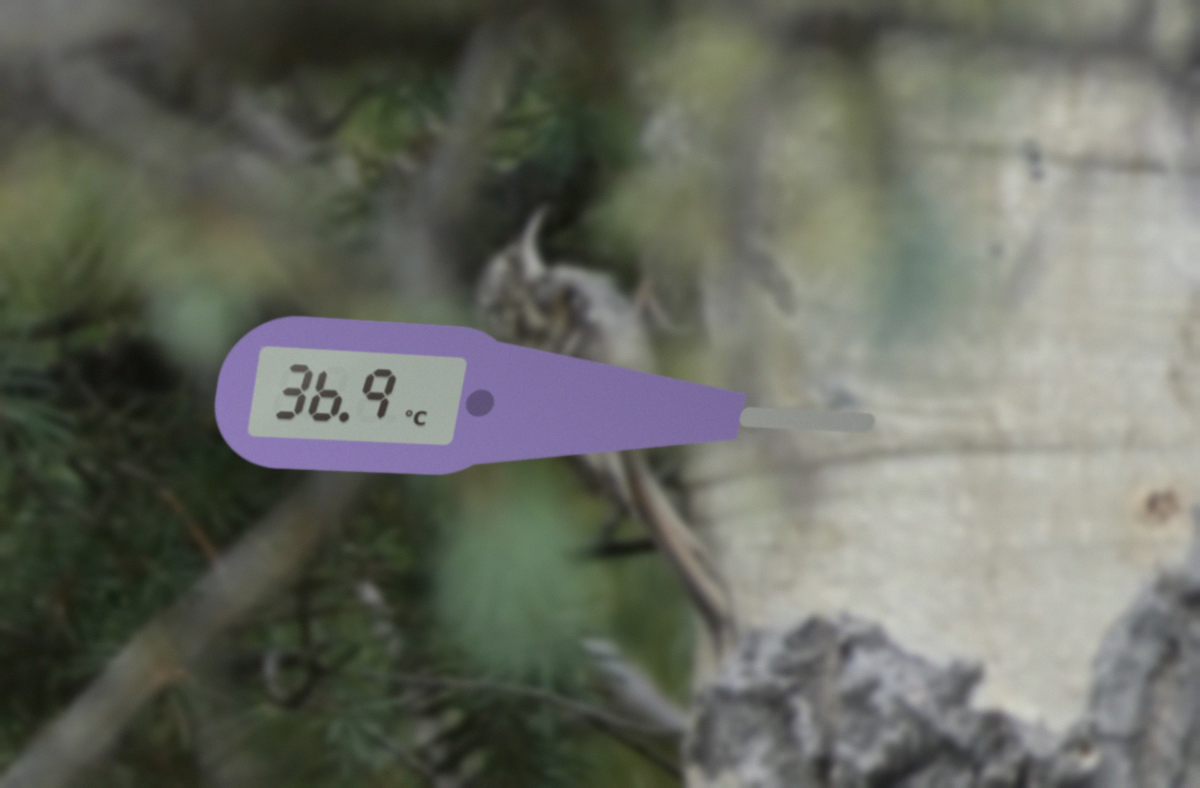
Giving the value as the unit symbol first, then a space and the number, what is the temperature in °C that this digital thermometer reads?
°C 36.9
